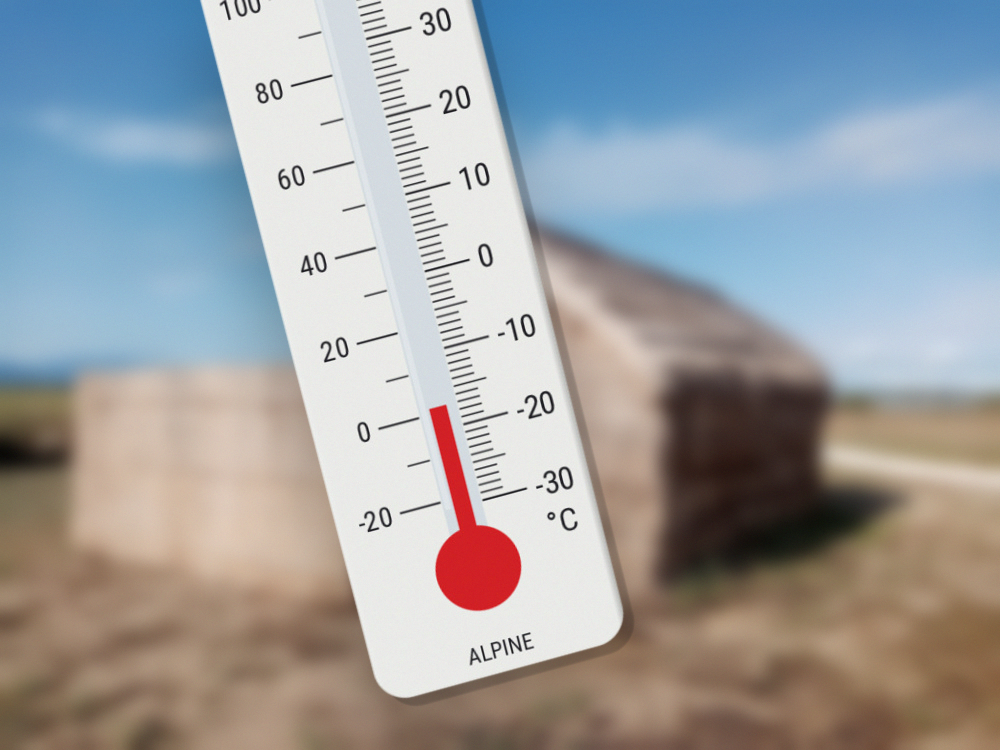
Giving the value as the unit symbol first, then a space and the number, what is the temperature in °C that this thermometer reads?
°C -17
